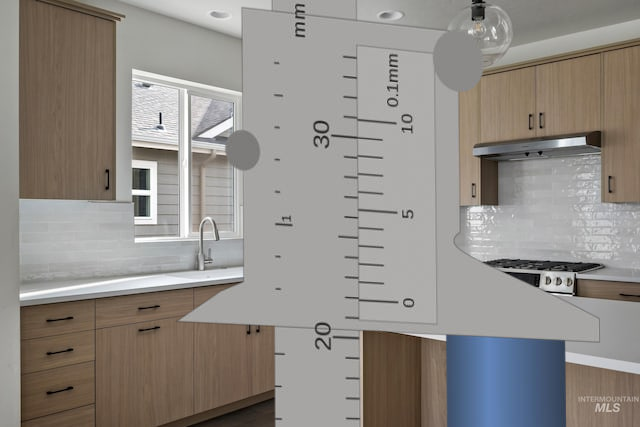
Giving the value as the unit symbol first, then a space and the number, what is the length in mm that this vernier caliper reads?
mm 21.9
